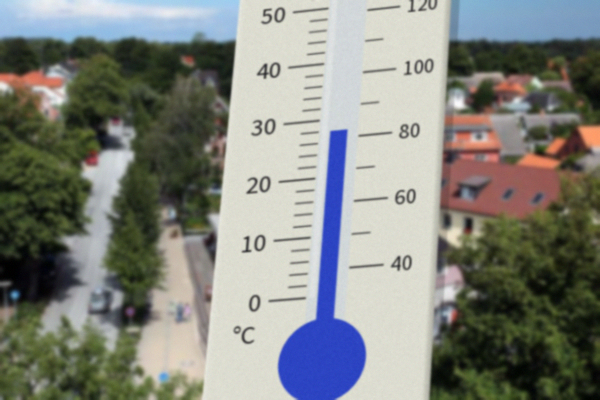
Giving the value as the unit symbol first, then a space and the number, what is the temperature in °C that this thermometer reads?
°C 28
